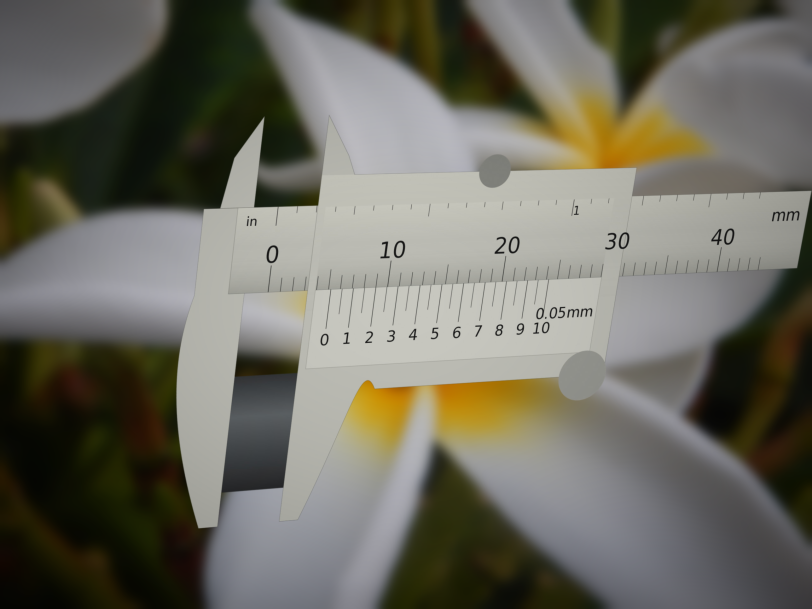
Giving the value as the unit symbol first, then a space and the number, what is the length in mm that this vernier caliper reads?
mm 5.2
